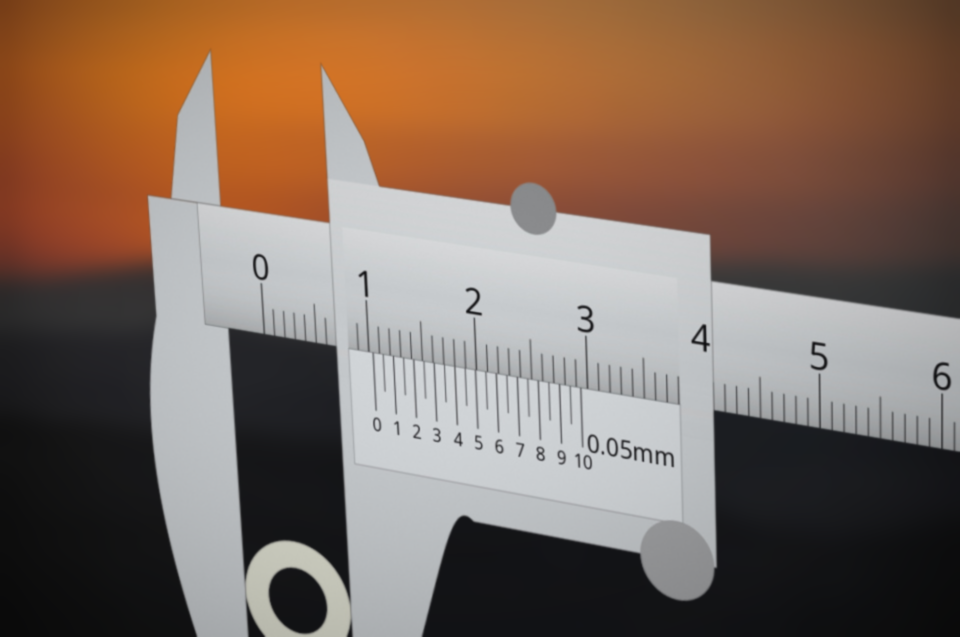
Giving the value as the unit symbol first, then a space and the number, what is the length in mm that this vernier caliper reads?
mm 10.4
